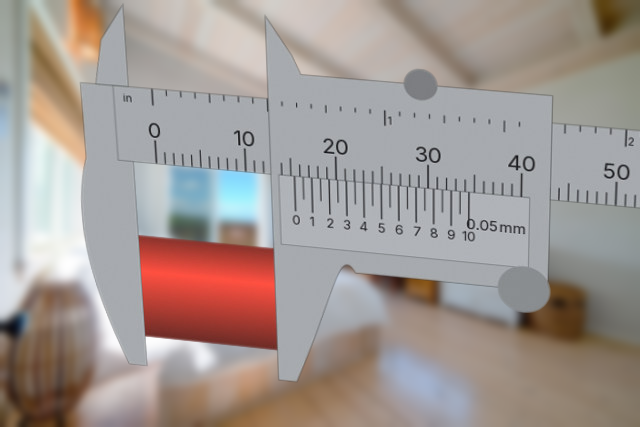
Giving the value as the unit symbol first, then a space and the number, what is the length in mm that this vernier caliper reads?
mm 15.4
